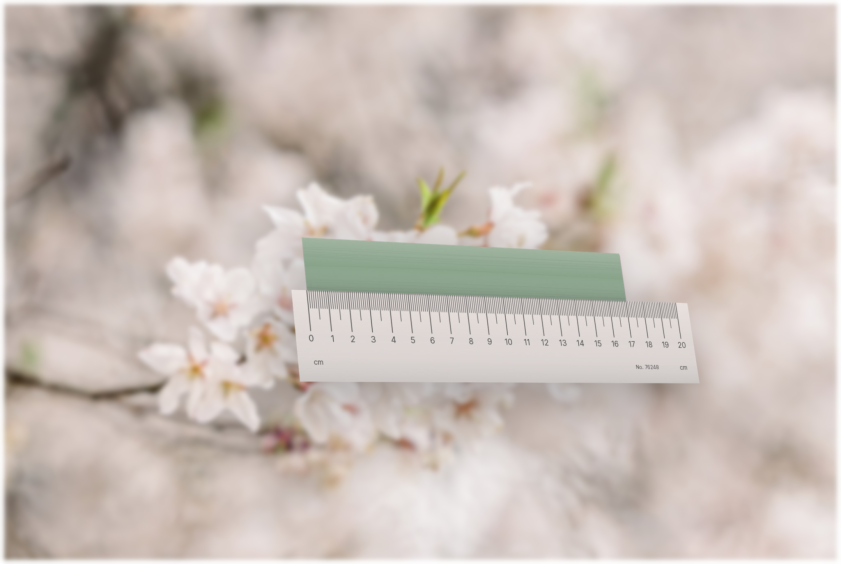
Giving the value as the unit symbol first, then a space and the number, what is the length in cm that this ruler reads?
cm 17
